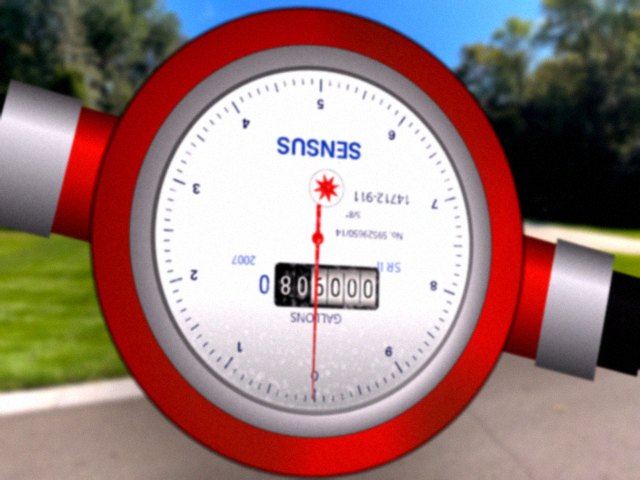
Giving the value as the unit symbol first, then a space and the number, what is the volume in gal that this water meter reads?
gal 9080.0
